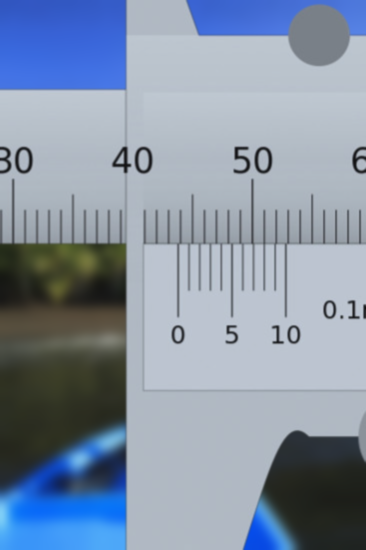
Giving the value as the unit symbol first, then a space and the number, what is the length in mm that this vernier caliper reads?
mm 43.8
